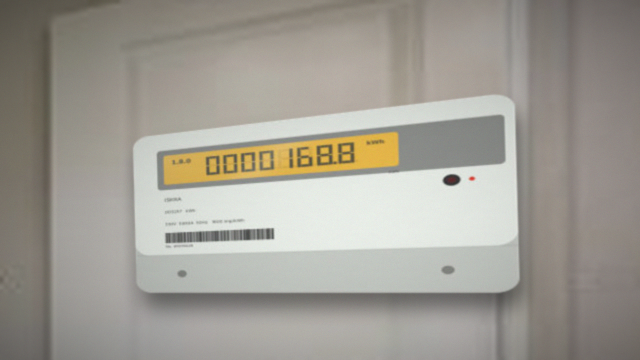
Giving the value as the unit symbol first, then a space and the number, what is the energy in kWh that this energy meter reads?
kWh 168.8
